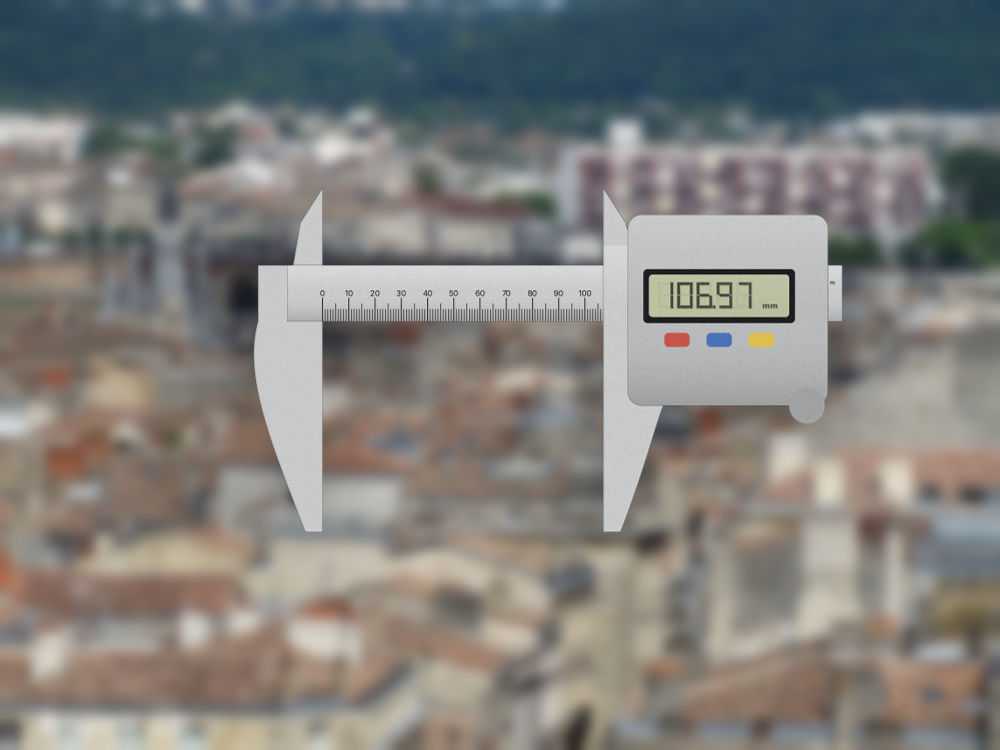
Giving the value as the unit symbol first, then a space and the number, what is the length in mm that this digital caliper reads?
mm 106.97
